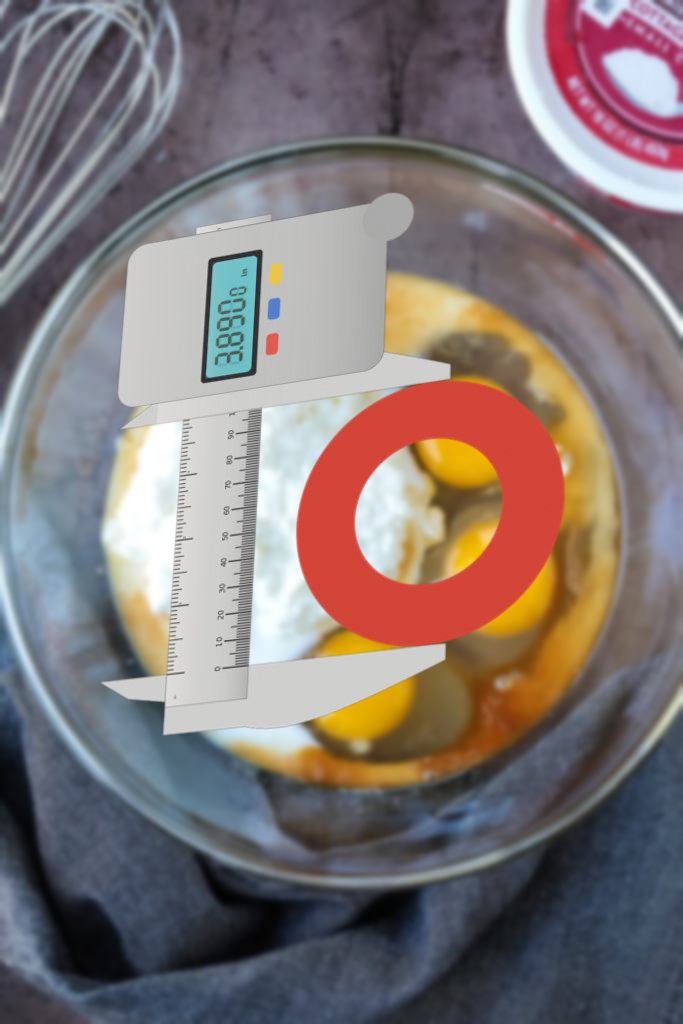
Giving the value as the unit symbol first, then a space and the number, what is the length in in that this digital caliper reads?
in 3.8900
